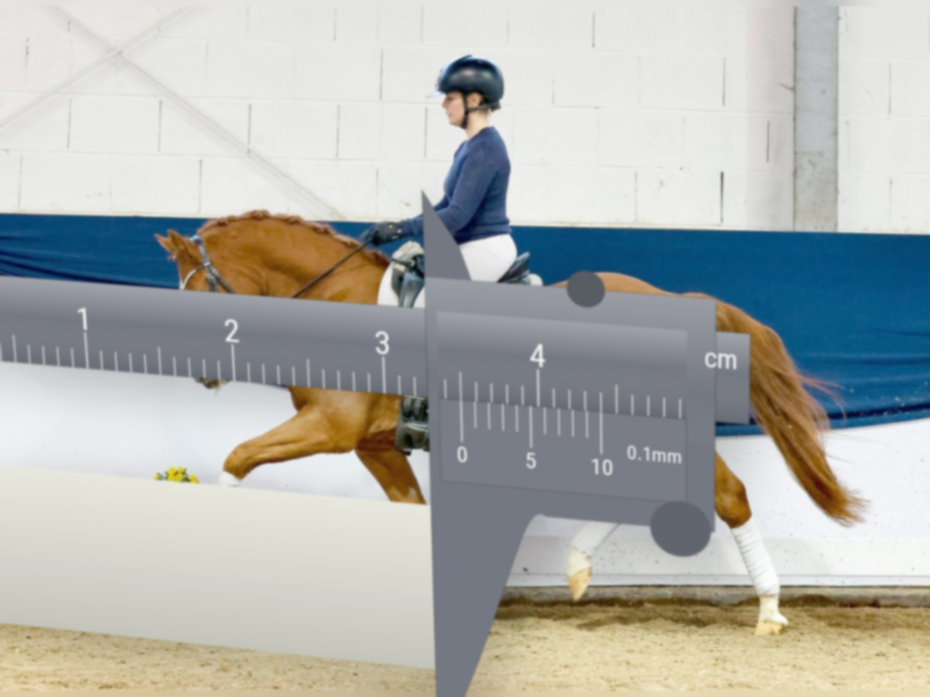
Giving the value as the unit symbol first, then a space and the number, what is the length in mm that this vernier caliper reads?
mm 35.0
